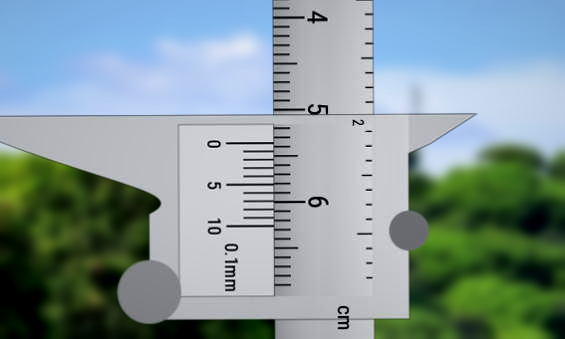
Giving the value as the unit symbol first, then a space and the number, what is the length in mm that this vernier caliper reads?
mm 53.6
